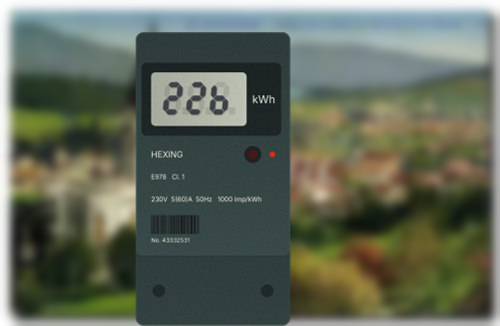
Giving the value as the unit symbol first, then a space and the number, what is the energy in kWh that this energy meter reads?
kWh 226
